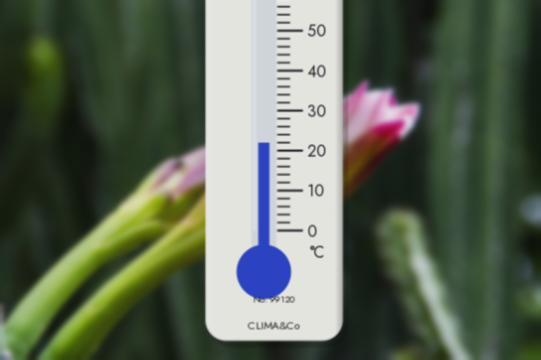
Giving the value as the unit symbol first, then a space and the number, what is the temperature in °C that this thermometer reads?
°C 22
